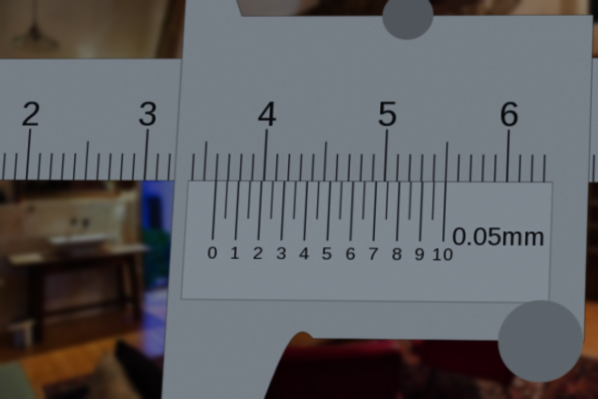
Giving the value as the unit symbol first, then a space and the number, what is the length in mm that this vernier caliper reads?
mm 36.0
